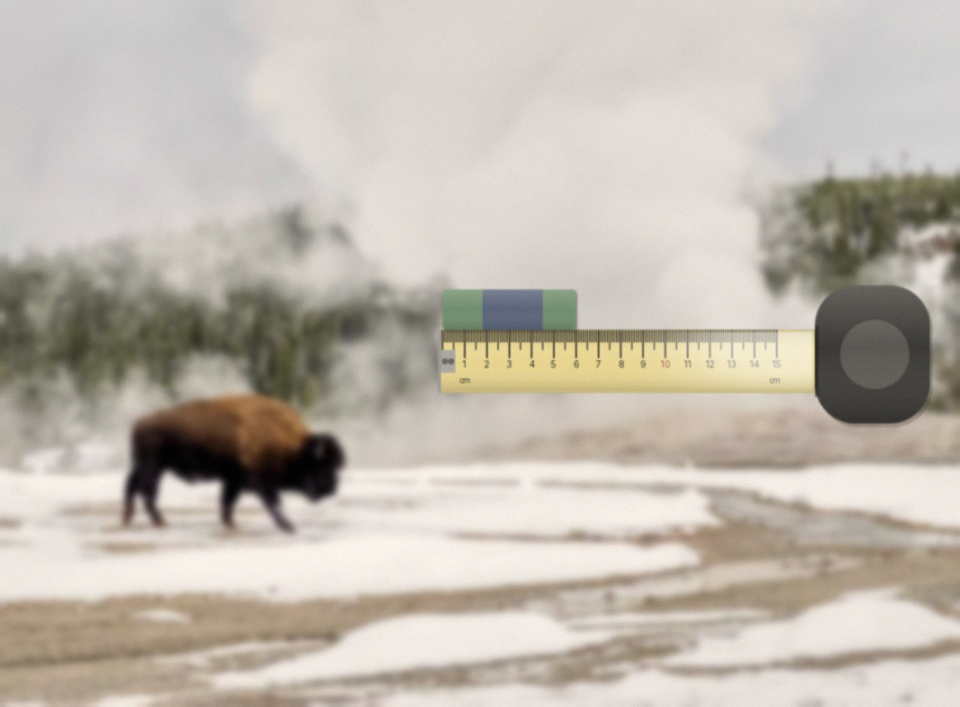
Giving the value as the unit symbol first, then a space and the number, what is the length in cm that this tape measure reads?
cm 6
